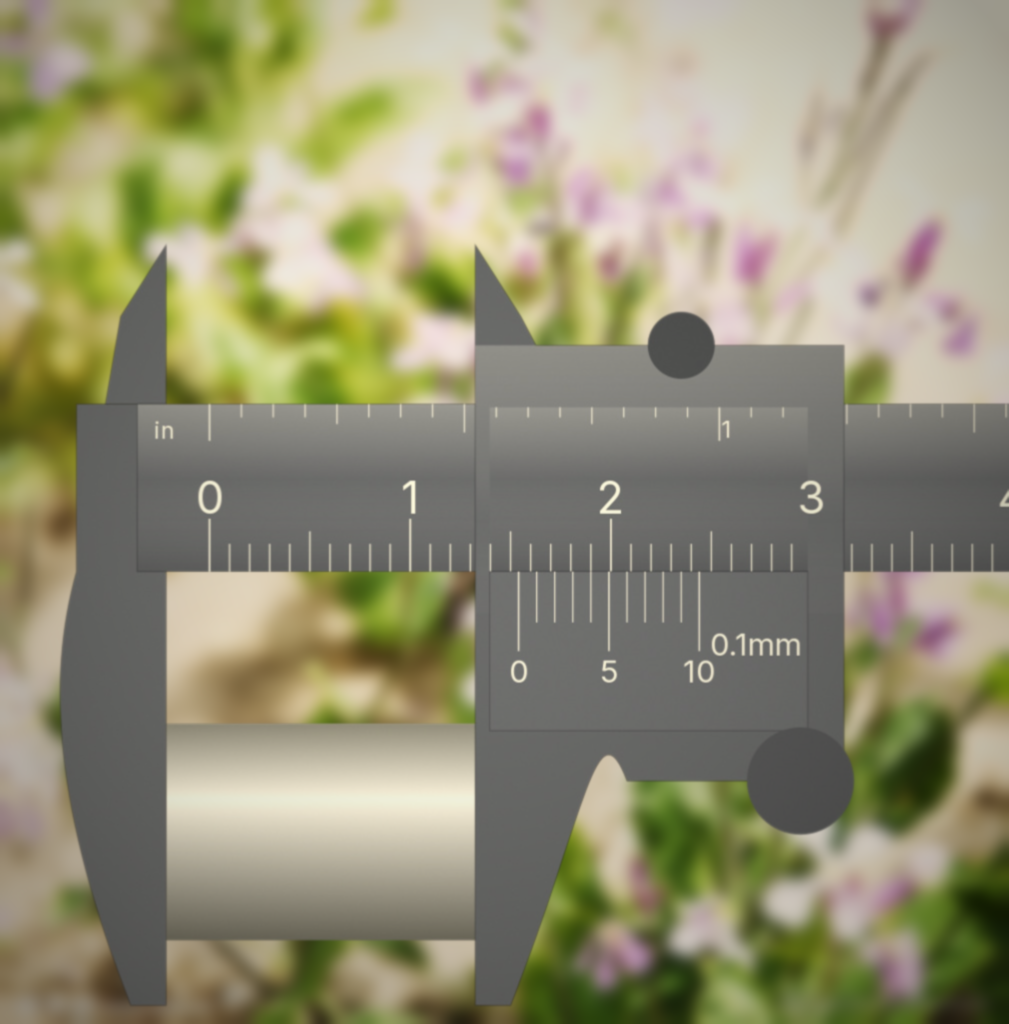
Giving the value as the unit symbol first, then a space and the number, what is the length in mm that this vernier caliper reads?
mm 15.4
